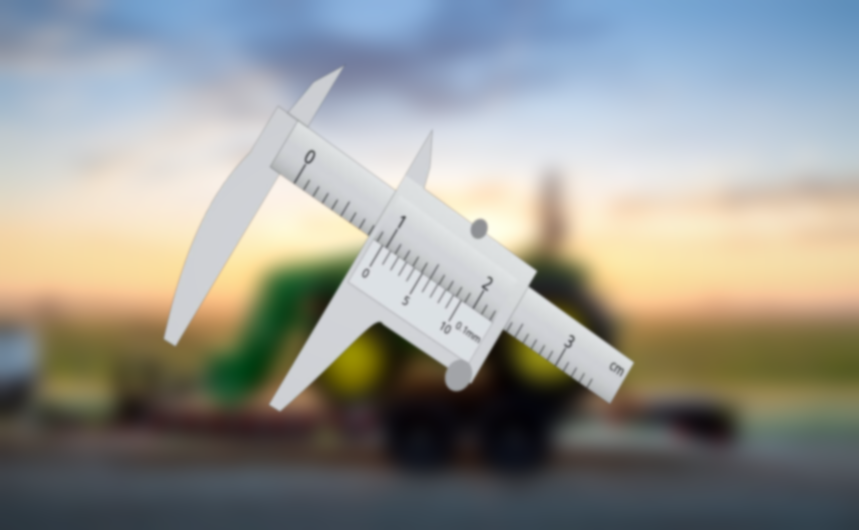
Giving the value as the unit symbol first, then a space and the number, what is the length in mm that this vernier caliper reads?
mm 9.6
